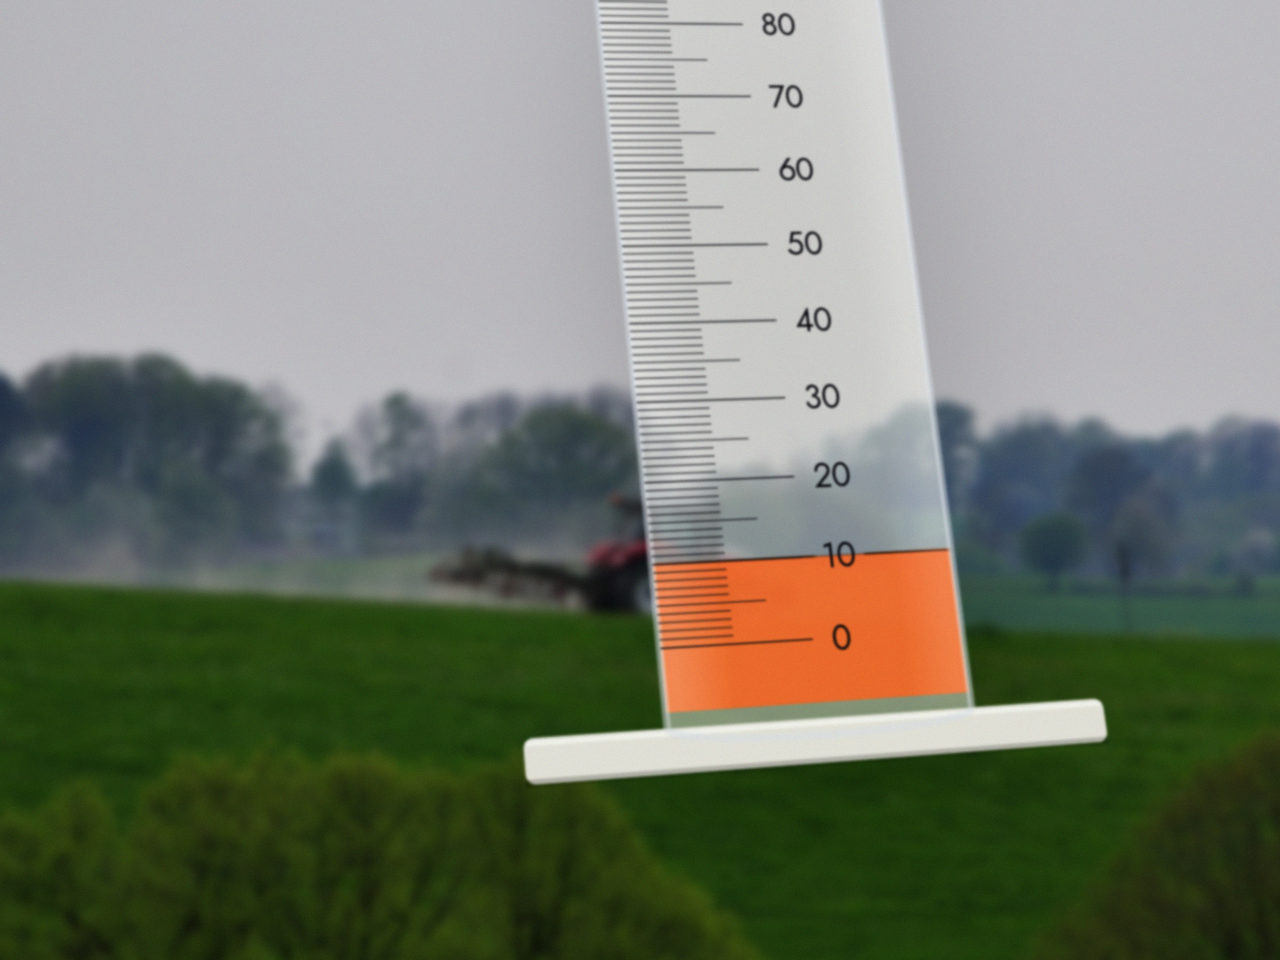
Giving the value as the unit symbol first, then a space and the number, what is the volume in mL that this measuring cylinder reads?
mL 10
